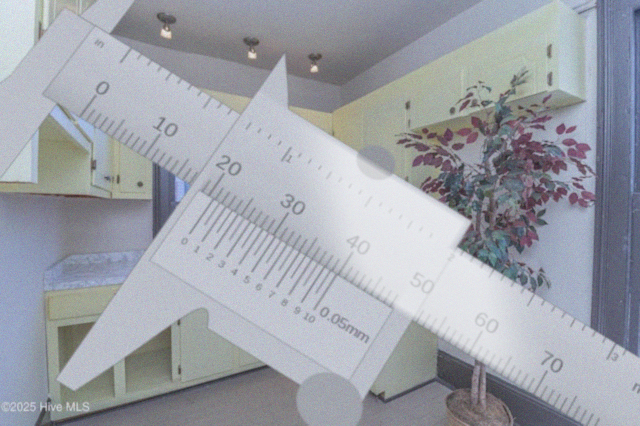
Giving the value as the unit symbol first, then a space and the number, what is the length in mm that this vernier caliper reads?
mm 20.8
